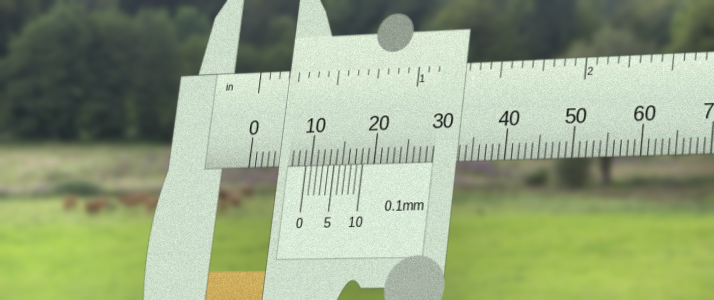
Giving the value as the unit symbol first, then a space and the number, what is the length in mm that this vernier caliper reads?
mm 9.2
